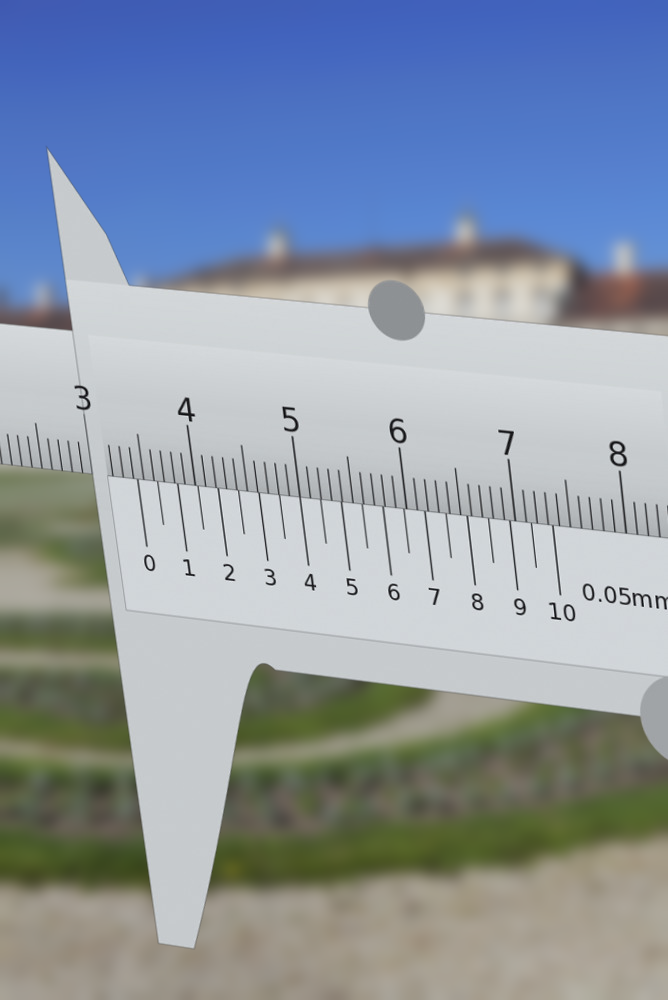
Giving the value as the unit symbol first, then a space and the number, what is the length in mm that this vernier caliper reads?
mm 34.4
